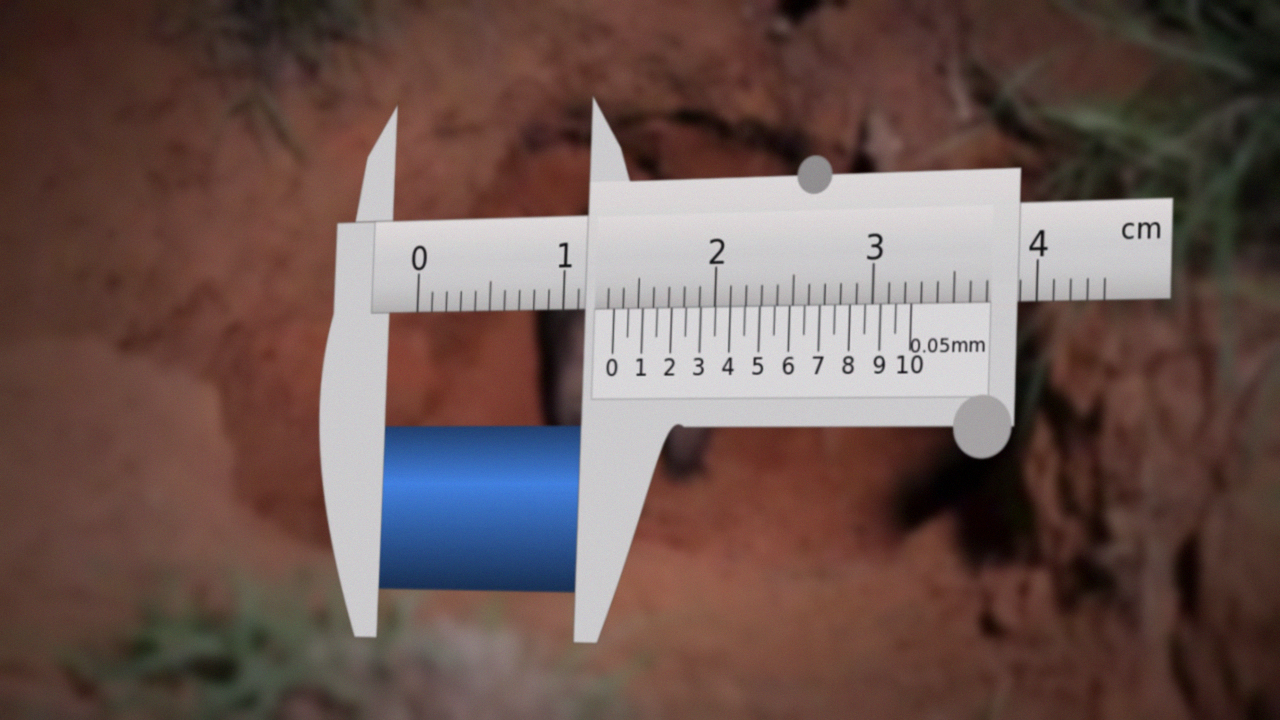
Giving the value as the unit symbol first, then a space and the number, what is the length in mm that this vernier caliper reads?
mm 13.4
